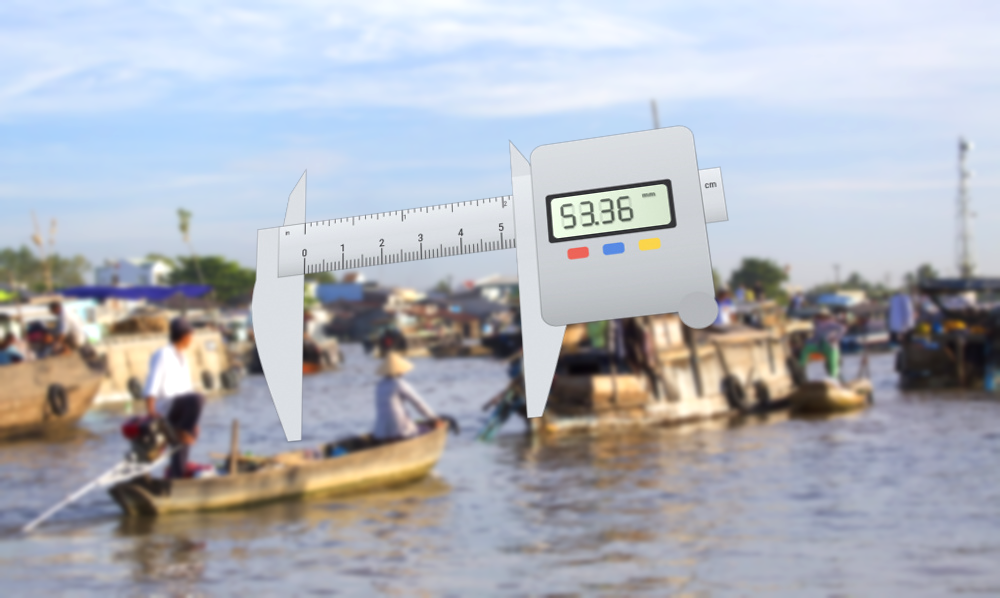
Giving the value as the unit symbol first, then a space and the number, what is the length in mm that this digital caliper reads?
mm 53.36
